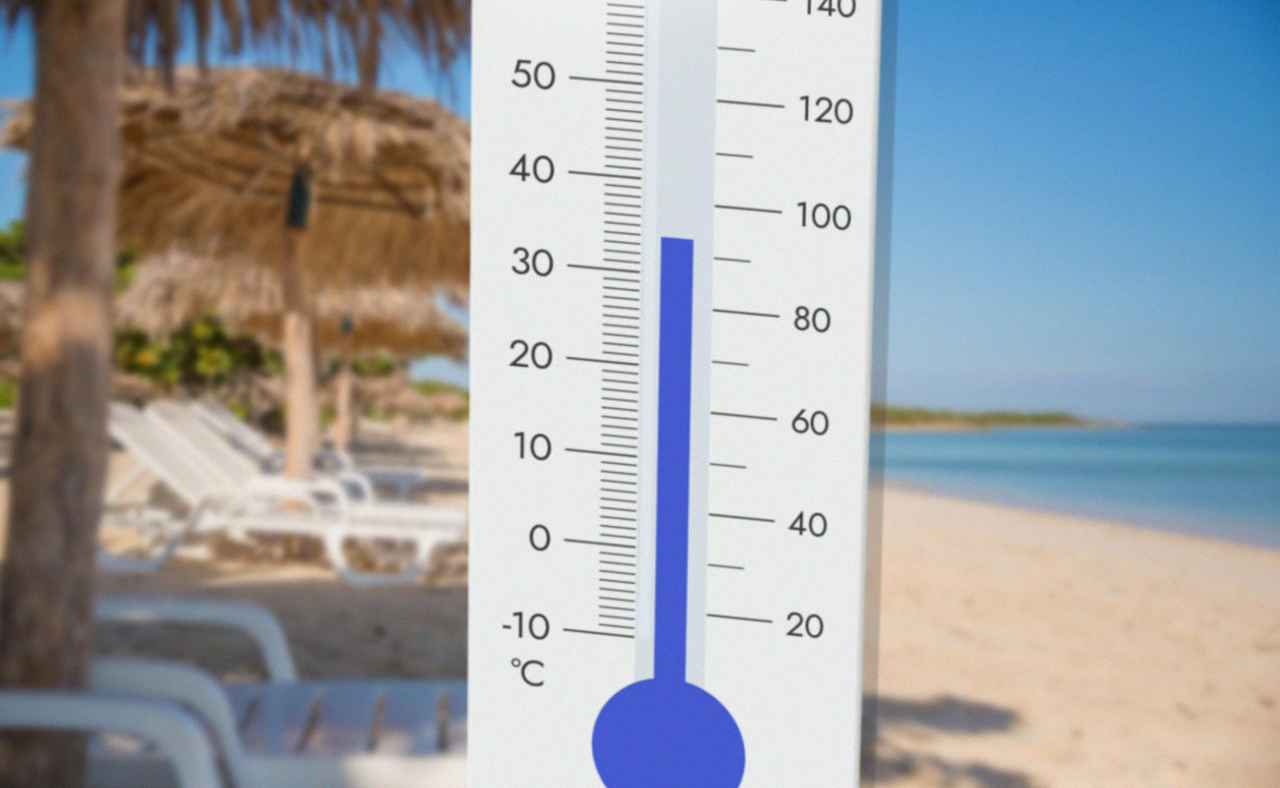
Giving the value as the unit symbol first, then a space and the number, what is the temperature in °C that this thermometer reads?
°C 34
